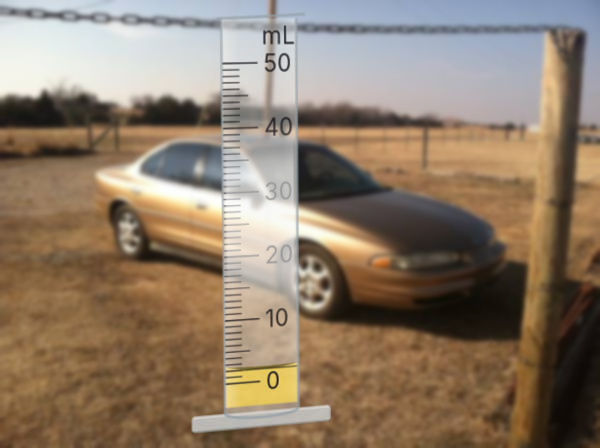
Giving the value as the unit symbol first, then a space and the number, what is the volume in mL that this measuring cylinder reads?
mL 2
